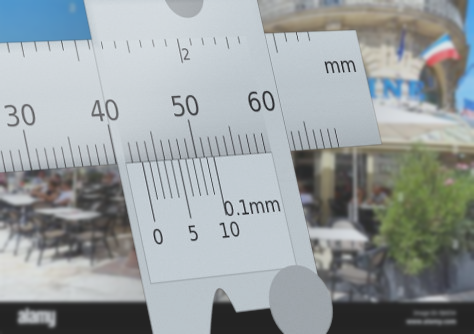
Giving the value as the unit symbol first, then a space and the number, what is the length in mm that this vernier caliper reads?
mm 43.2
